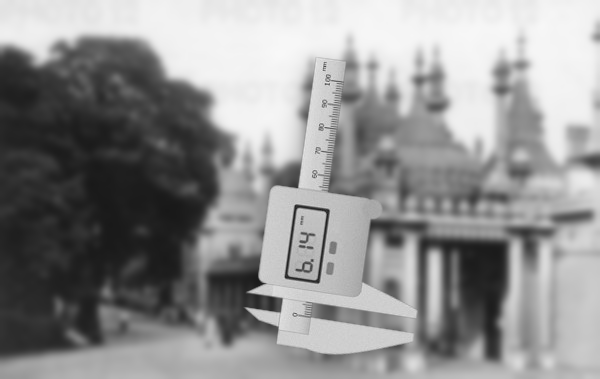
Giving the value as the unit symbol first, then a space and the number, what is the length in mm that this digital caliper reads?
mm 6.14
